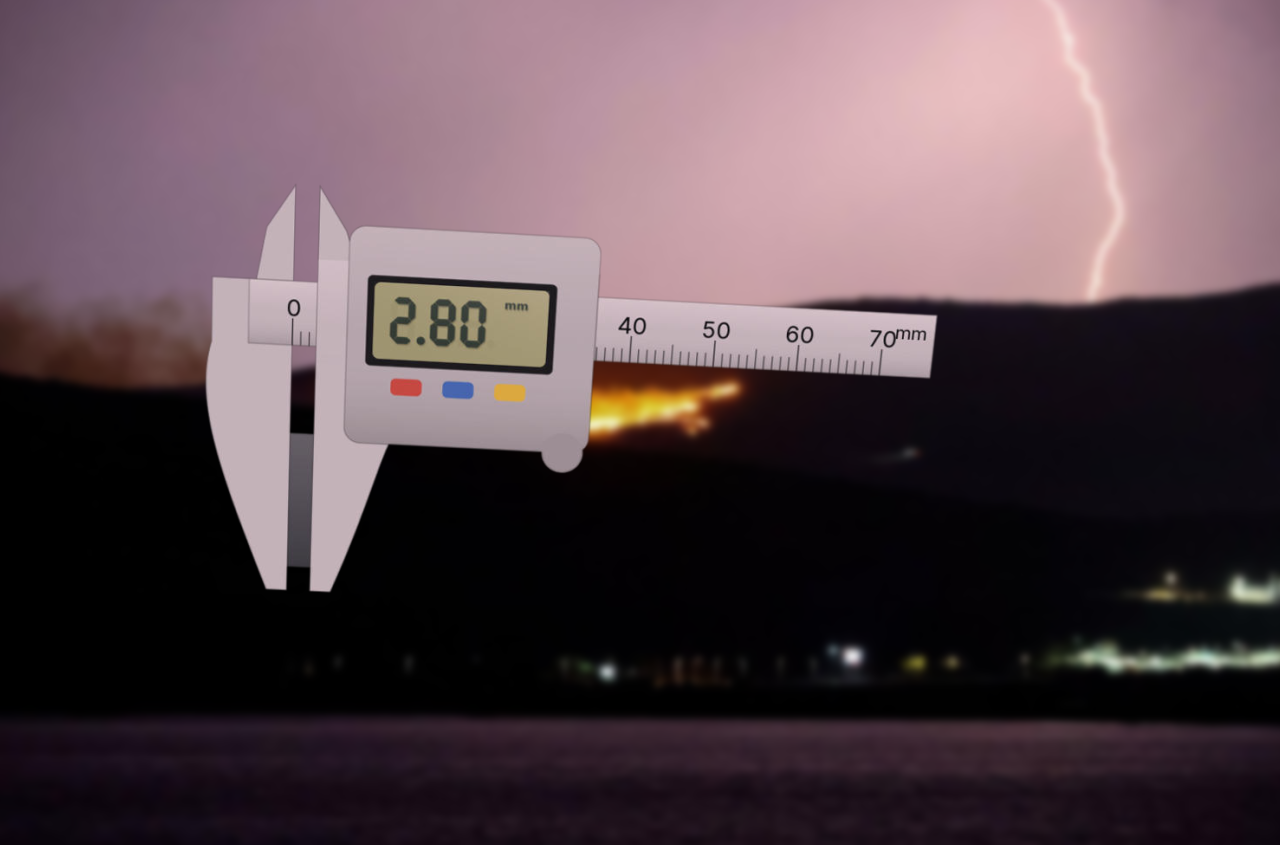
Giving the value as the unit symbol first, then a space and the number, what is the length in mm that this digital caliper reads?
mm 2.80
